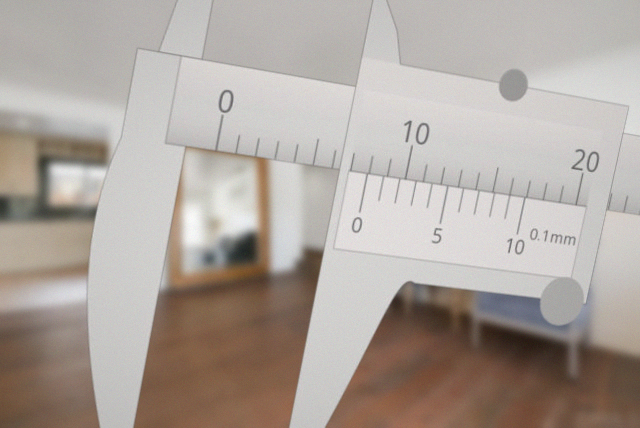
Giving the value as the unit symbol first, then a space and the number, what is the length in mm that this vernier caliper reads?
mm 7.9
